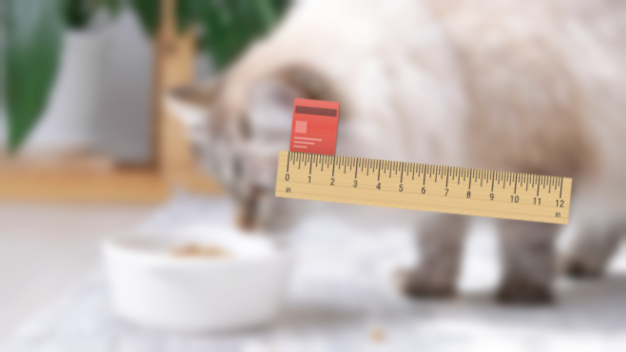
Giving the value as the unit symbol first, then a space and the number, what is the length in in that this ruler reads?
in 2
